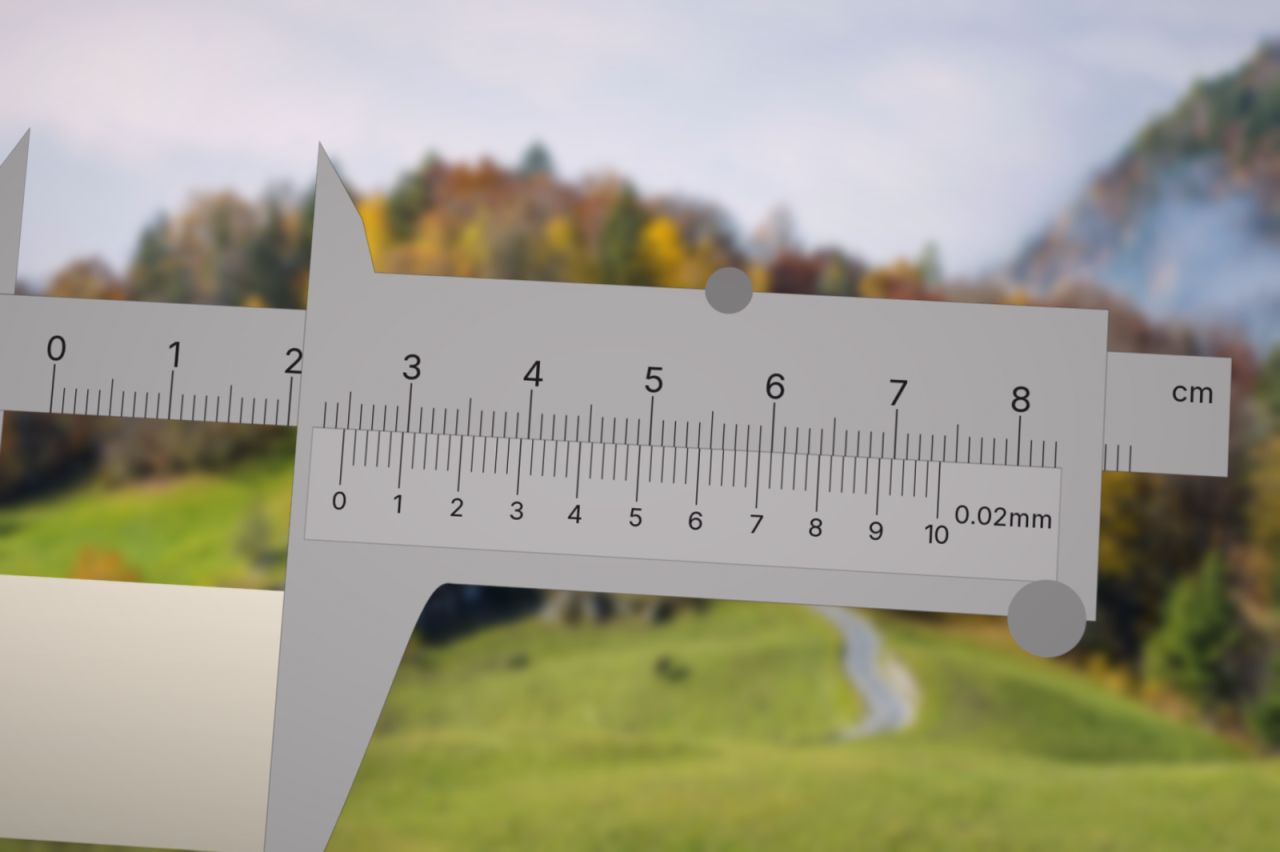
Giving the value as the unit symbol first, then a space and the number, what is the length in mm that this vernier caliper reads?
mm 24.7
